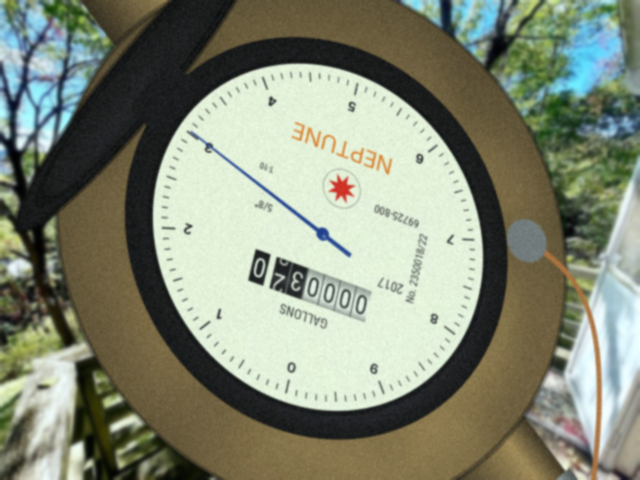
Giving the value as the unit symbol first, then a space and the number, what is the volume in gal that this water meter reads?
gal 323.0
